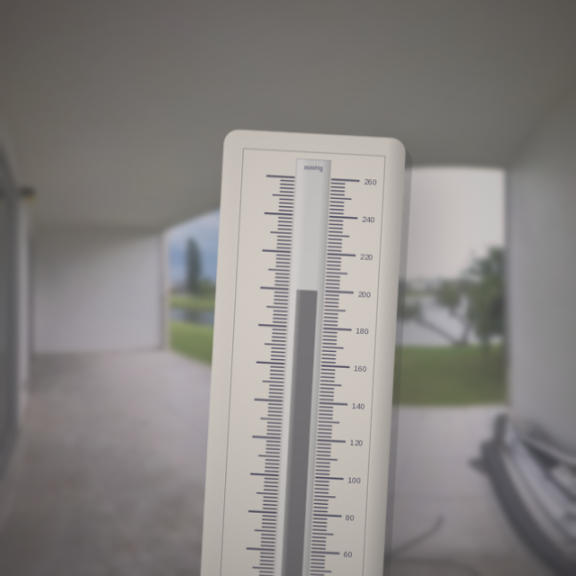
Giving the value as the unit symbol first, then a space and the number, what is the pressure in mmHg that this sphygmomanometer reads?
mmHg 200
